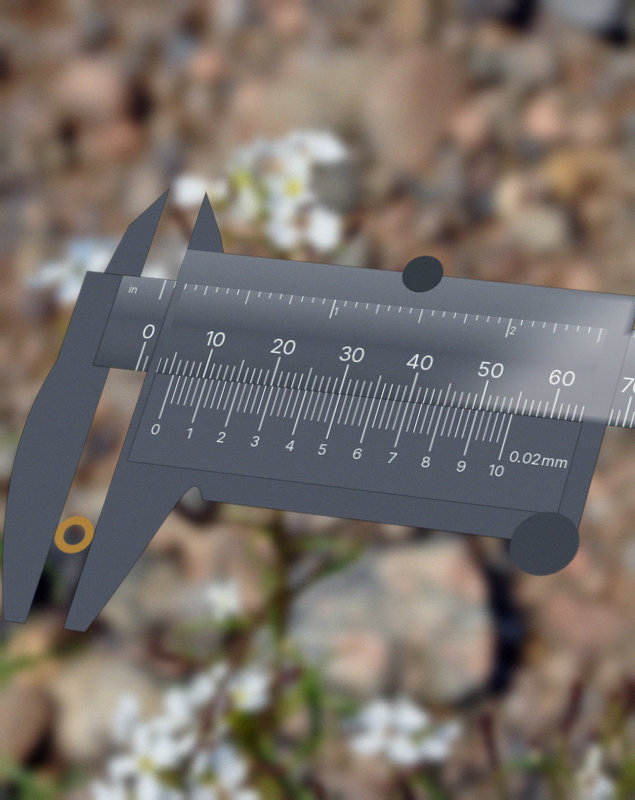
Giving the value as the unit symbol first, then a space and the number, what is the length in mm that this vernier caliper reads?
mm 5.6
